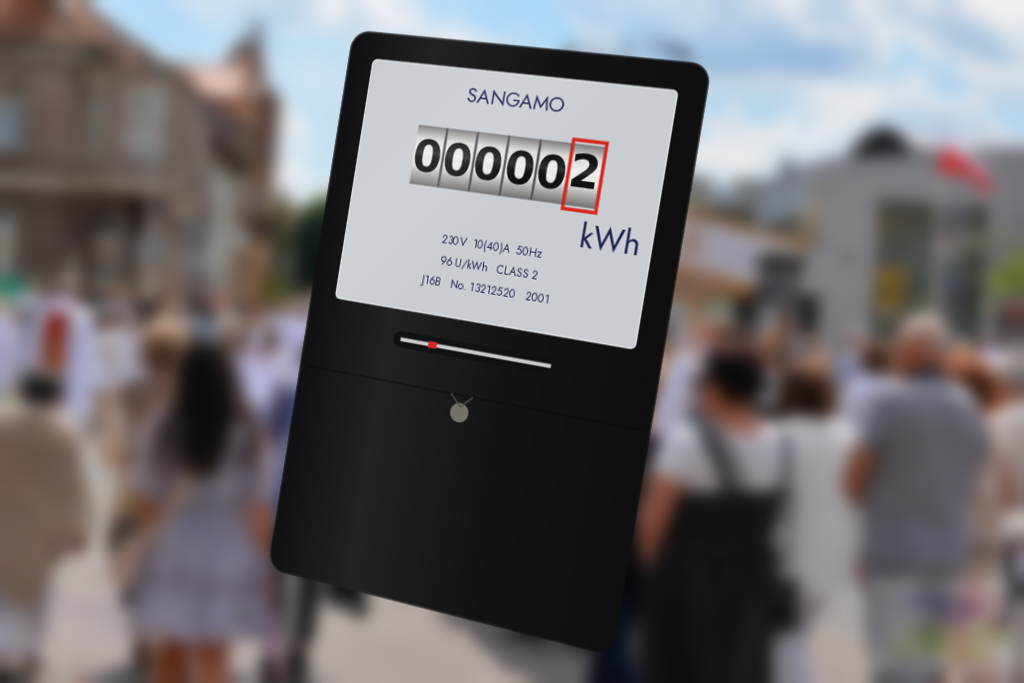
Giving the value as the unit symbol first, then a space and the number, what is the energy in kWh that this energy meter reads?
kWh 0.2
